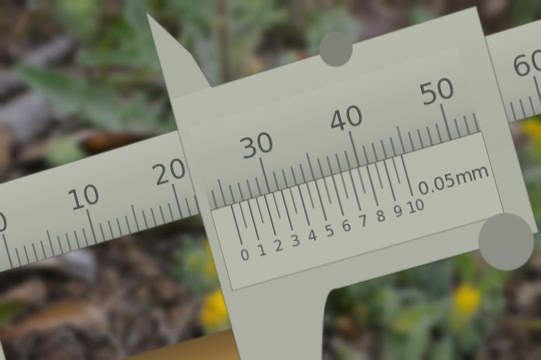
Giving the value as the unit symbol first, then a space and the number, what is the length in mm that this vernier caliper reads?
mm 25.6
